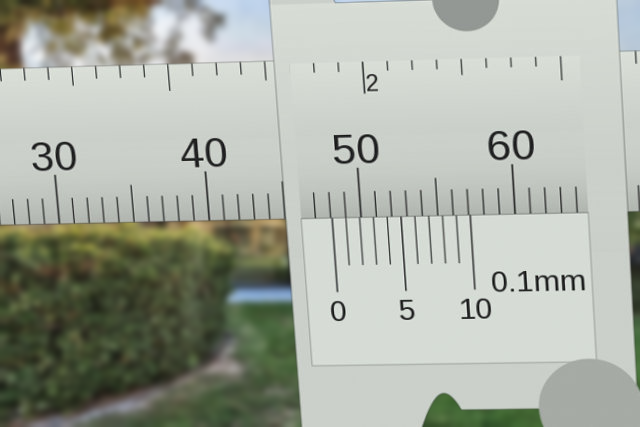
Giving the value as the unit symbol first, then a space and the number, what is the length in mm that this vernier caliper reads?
mm 48.1
